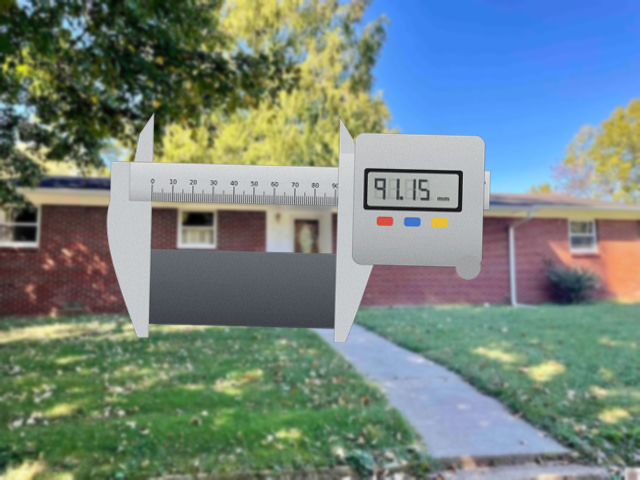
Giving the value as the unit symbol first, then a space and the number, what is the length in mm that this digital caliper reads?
mm 91.15
